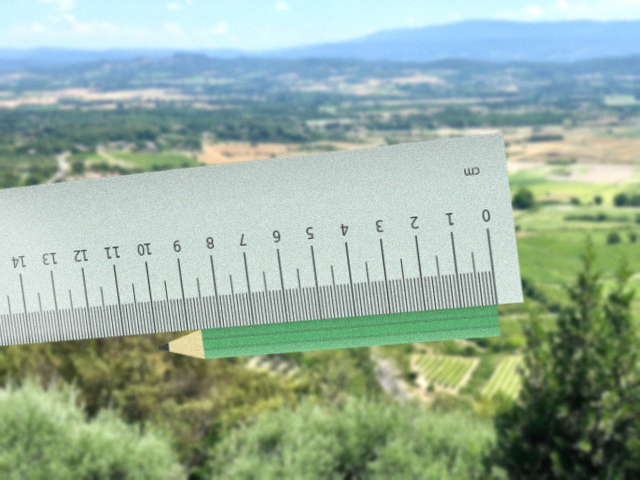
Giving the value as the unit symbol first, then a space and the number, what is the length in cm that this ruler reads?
cm 10
